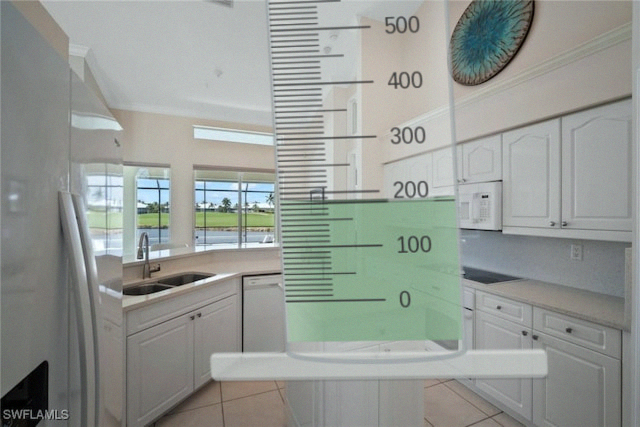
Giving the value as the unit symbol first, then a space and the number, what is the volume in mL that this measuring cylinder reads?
mL 180
